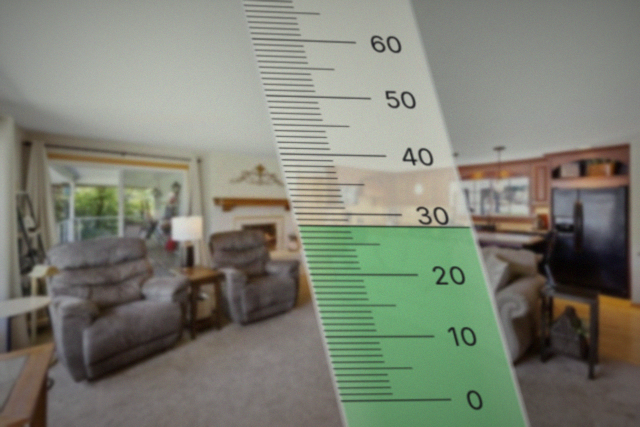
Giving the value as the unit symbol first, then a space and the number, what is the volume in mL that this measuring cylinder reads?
mL 28
